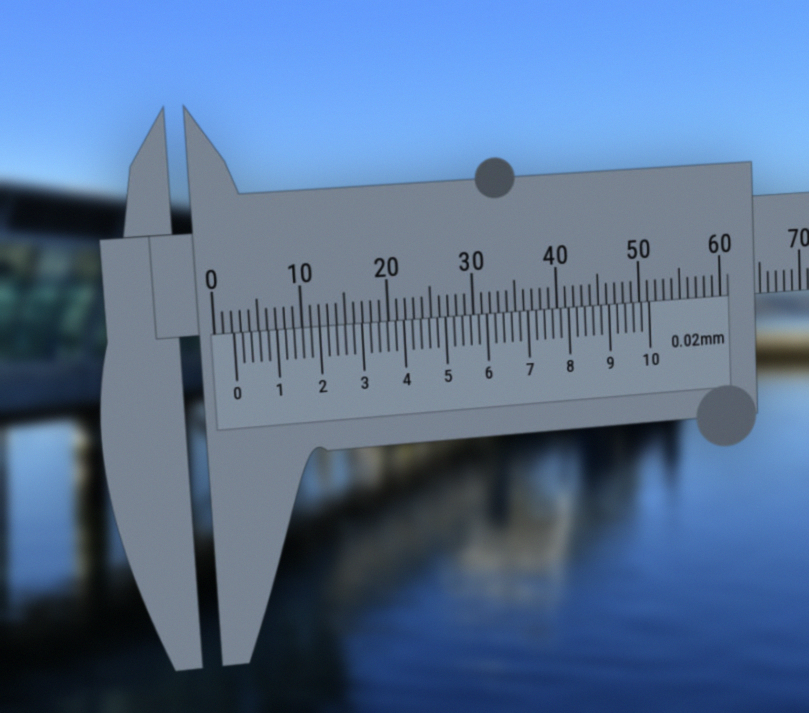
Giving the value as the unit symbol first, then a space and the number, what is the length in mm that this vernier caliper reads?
mm 2.2
